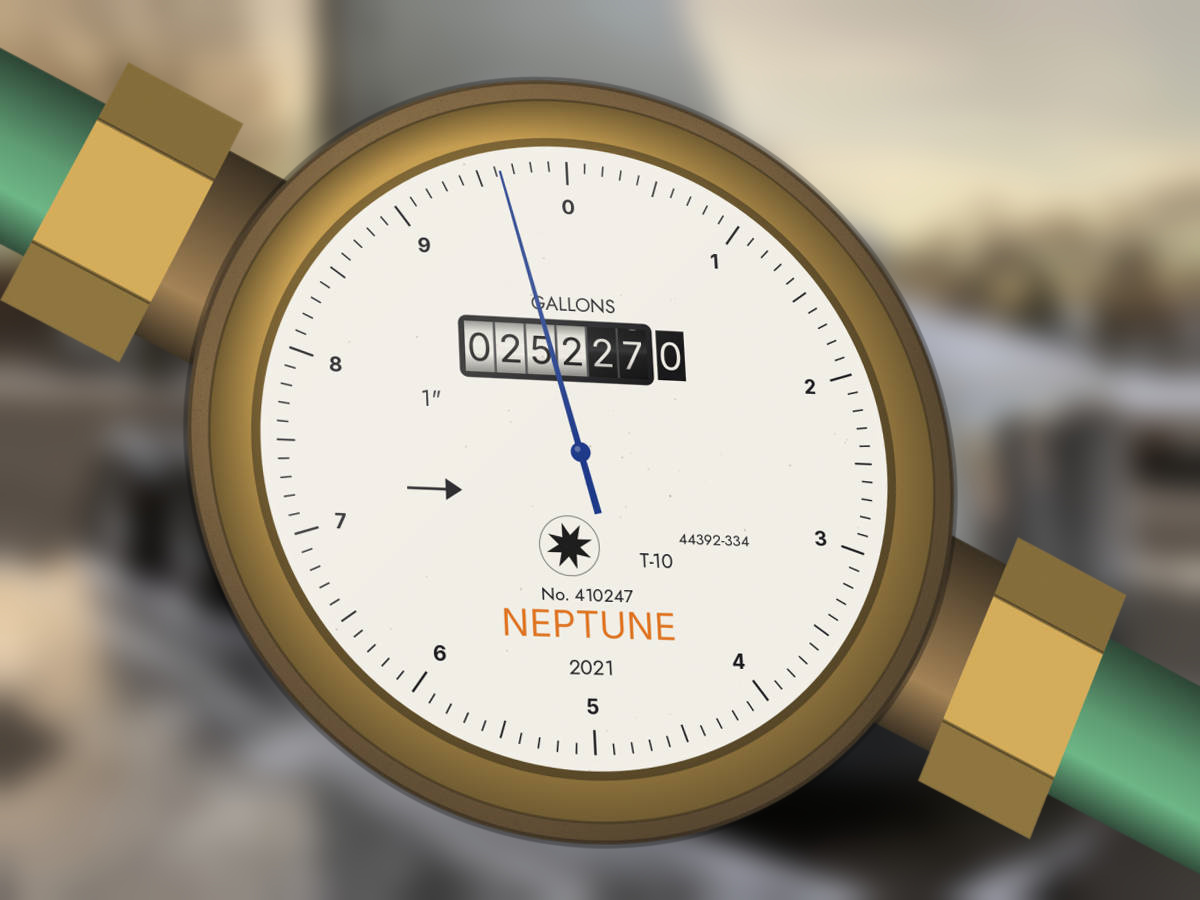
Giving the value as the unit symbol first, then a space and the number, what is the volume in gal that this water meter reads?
gal 252269.6
